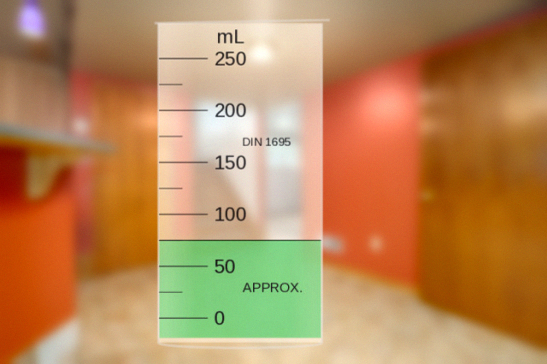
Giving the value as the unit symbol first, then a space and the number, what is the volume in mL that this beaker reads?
mL 75
